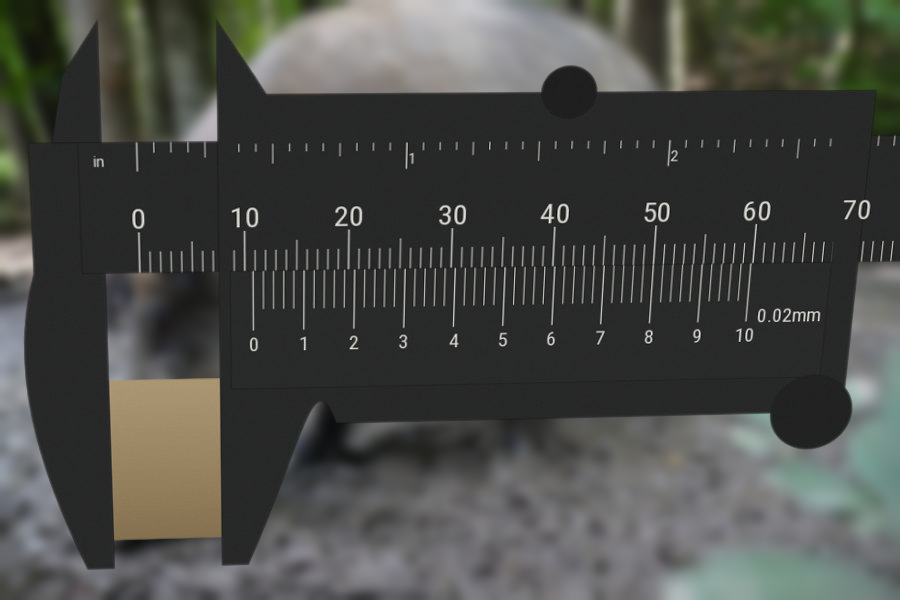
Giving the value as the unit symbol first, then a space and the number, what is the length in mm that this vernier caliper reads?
mm 10.8
